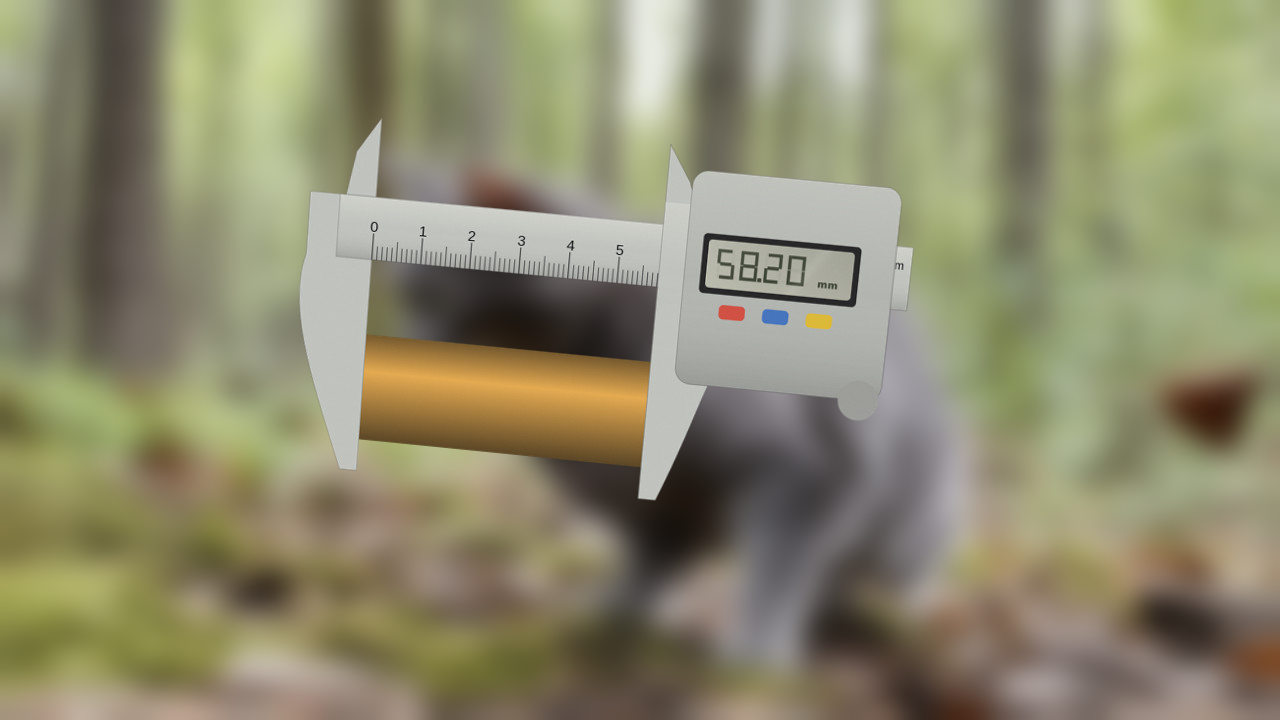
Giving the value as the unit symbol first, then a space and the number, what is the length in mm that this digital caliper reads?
mm 58.20
